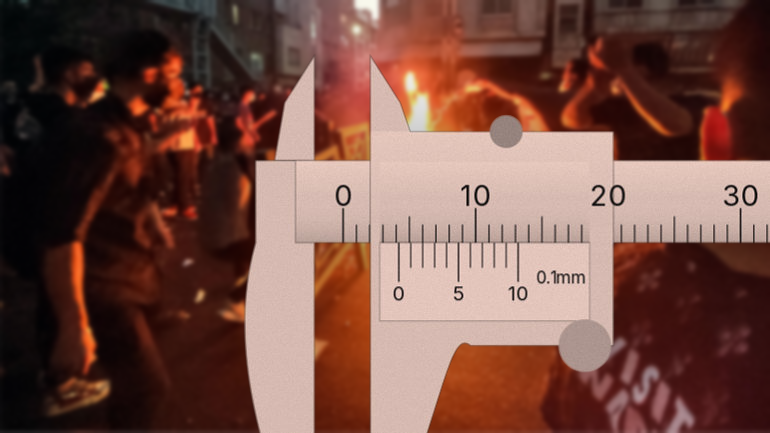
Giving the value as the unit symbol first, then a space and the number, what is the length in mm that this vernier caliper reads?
mm 4.2
